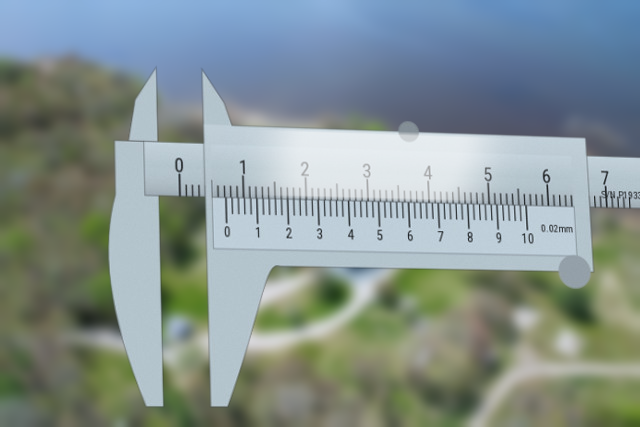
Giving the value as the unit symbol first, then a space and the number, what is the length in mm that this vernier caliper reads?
mm 7.2
